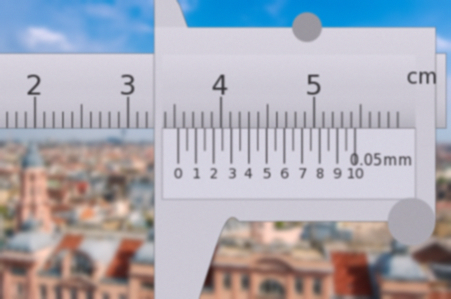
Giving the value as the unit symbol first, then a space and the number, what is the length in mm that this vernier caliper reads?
mm 35.4
